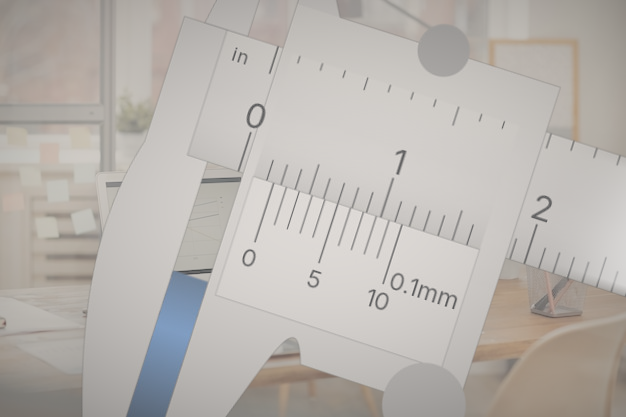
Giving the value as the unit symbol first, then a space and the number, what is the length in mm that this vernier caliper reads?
mm 2.5
